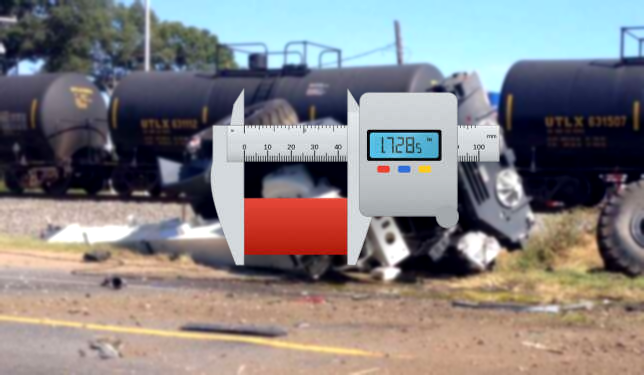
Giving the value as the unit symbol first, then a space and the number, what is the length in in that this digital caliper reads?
in 1.7285
